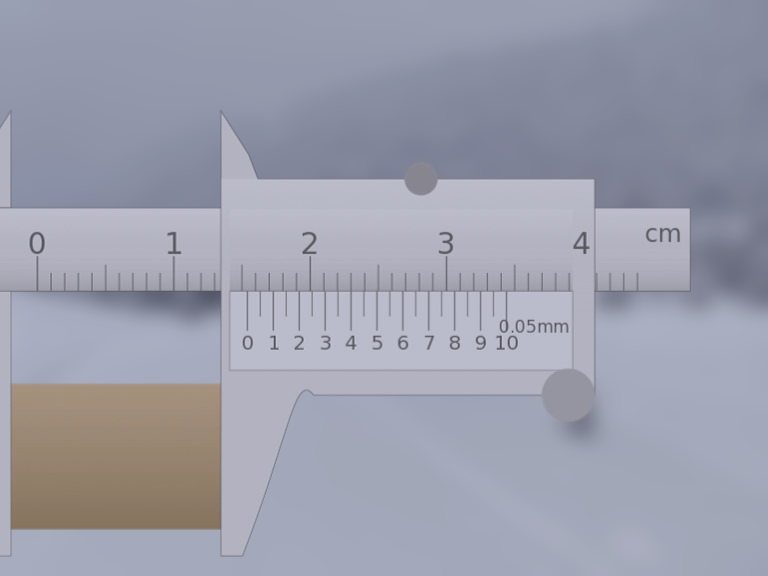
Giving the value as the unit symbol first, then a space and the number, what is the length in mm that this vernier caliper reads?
mm 15.4
